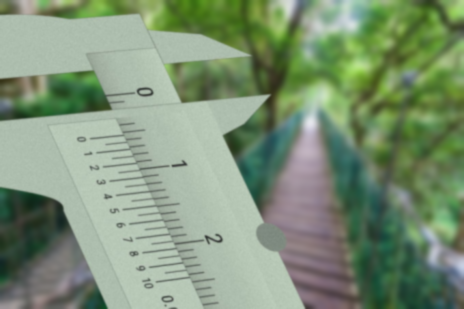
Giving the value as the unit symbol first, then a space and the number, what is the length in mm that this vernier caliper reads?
mm 5.4
